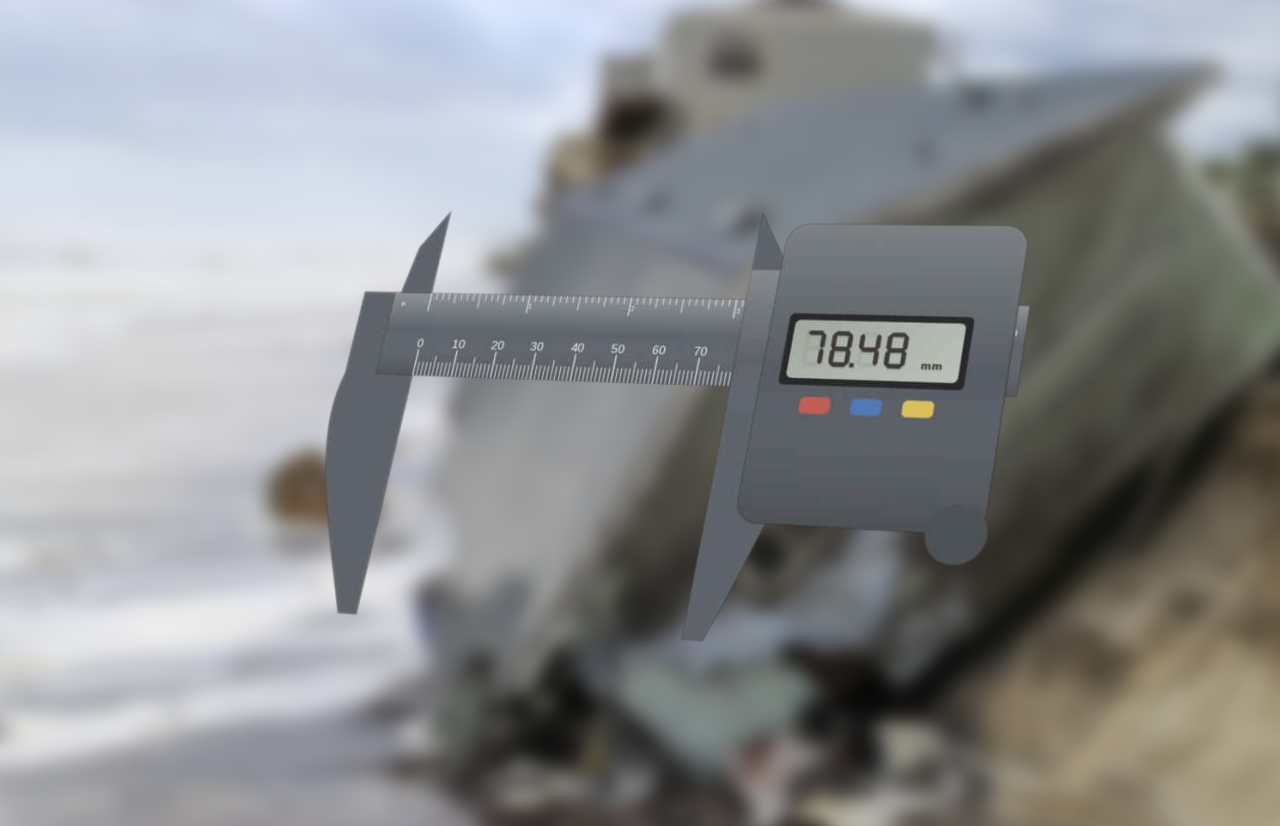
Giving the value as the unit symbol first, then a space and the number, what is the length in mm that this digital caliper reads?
mm 78.48
